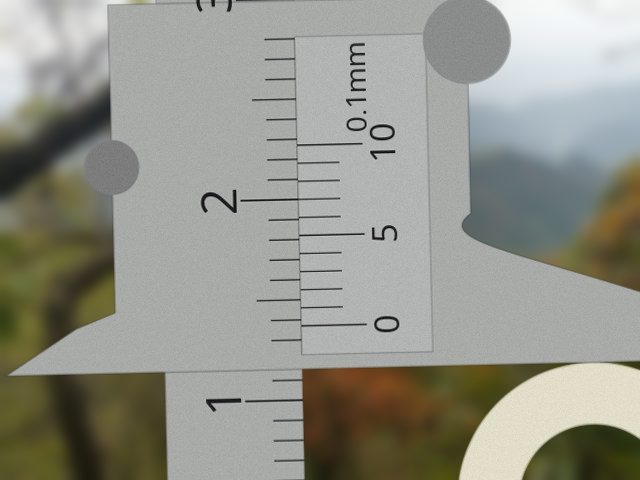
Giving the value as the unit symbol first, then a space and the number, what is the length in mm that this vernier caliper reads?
mm 13.7
